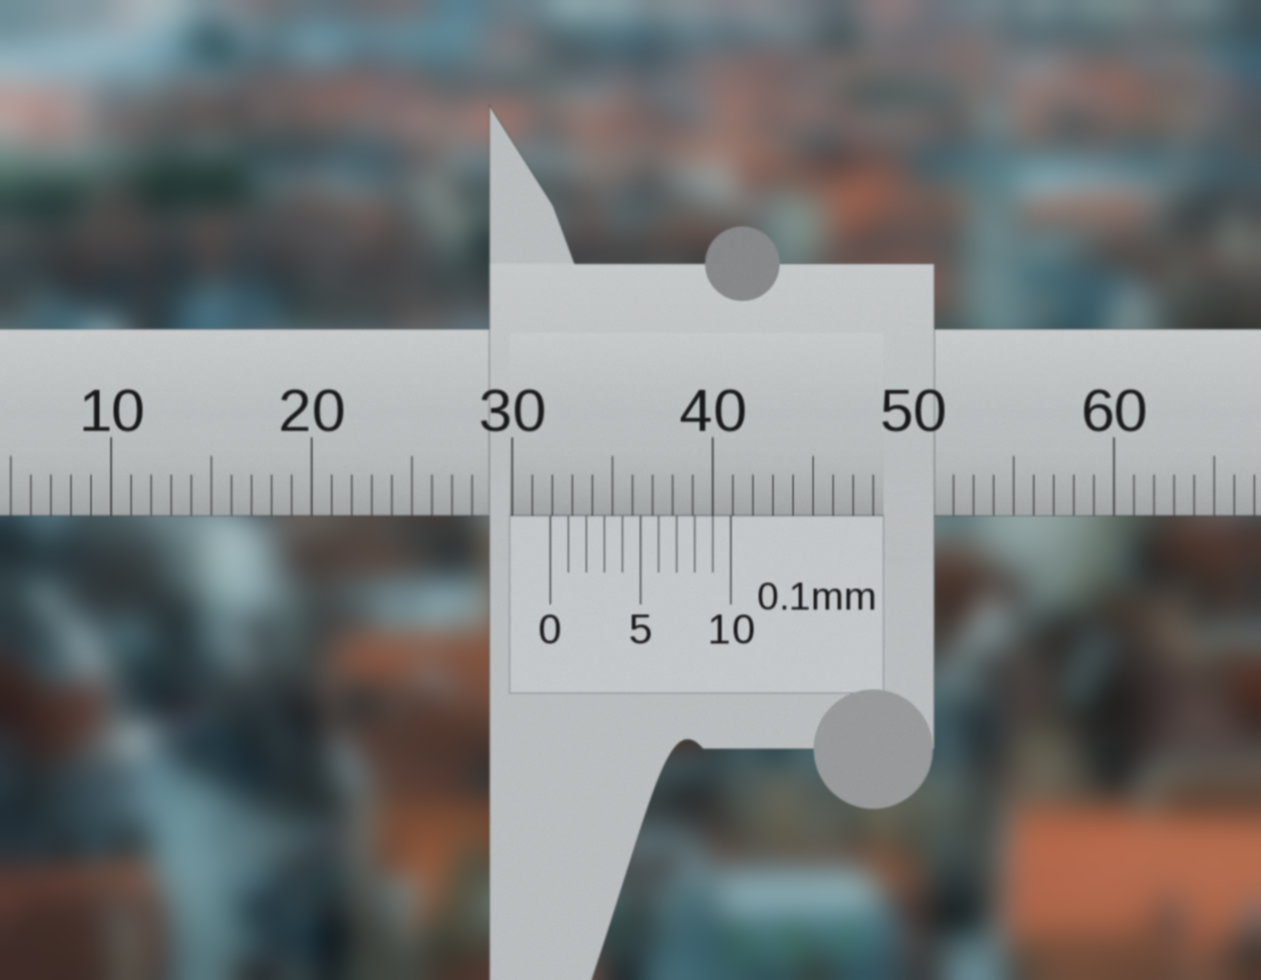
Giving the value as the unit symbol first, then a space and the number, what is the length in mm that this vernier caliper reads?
mm 31.9
